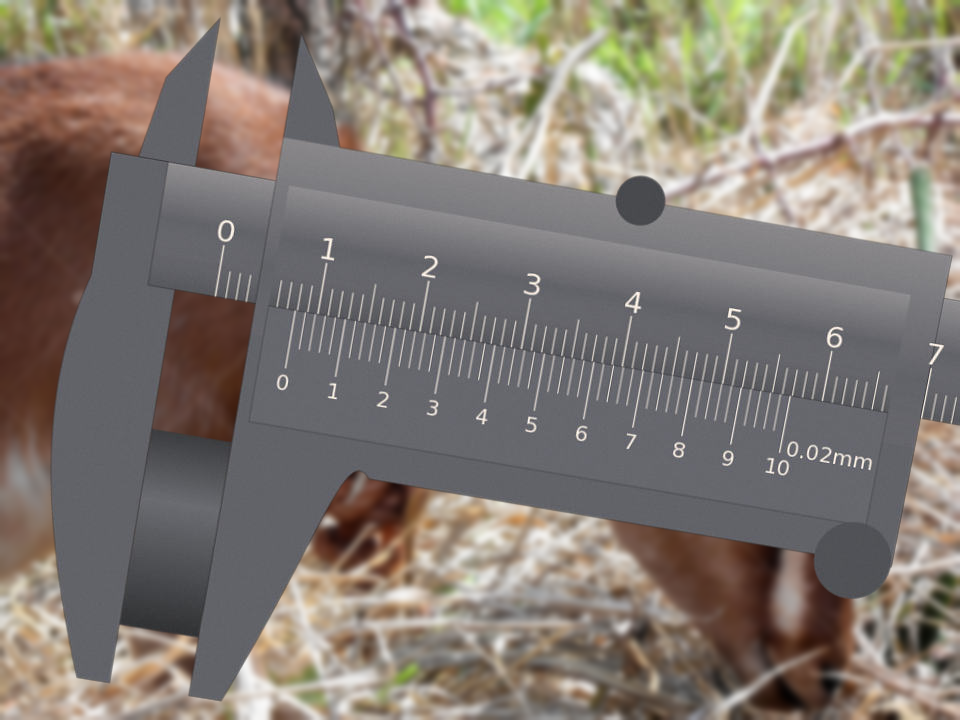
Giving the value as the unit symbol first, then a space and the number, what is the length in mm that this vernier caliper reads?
mm 7.8
